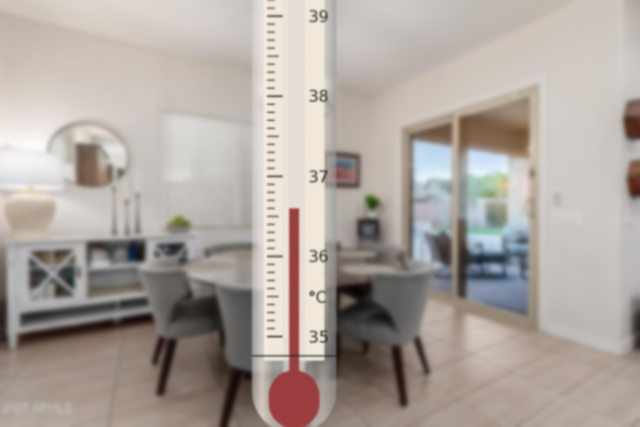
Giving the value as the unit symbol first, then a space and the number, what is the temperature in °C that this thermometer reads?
°C 36.6
